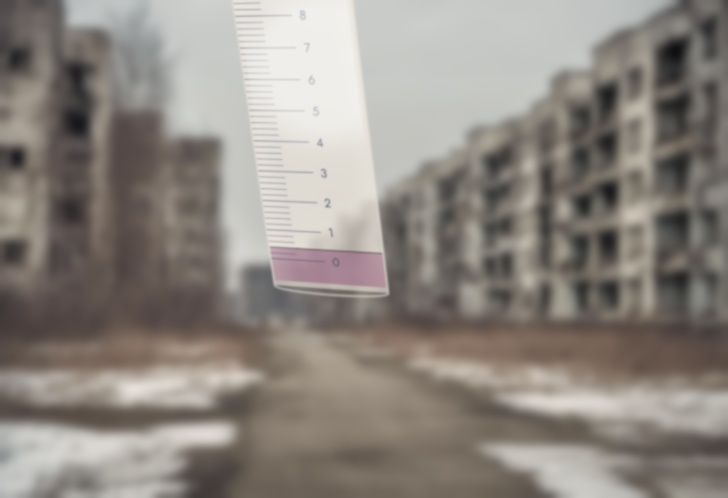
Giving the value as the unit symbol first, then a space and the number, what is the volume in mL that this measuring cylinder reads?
mL 0.4
